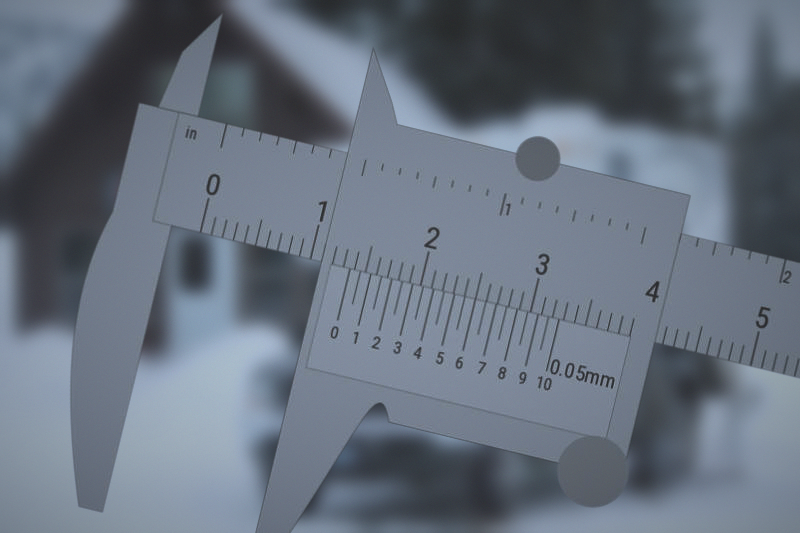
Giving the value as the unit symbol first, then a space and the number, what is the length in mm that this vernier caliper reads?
mm 13.6
